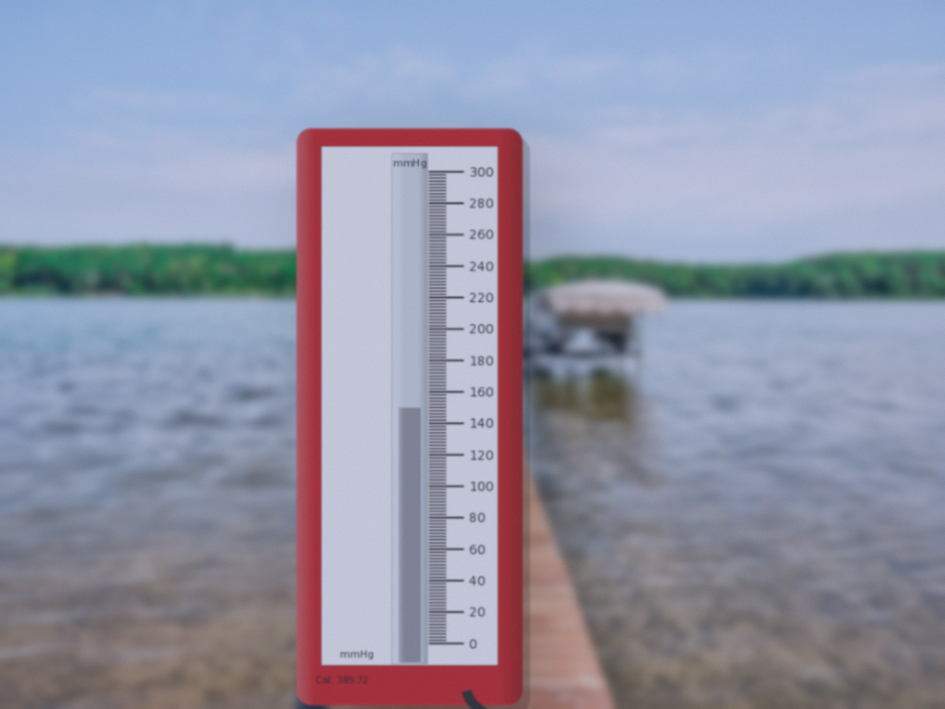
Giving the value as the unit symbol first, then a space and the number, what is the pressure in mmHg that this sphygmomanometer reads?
mmHg 150
